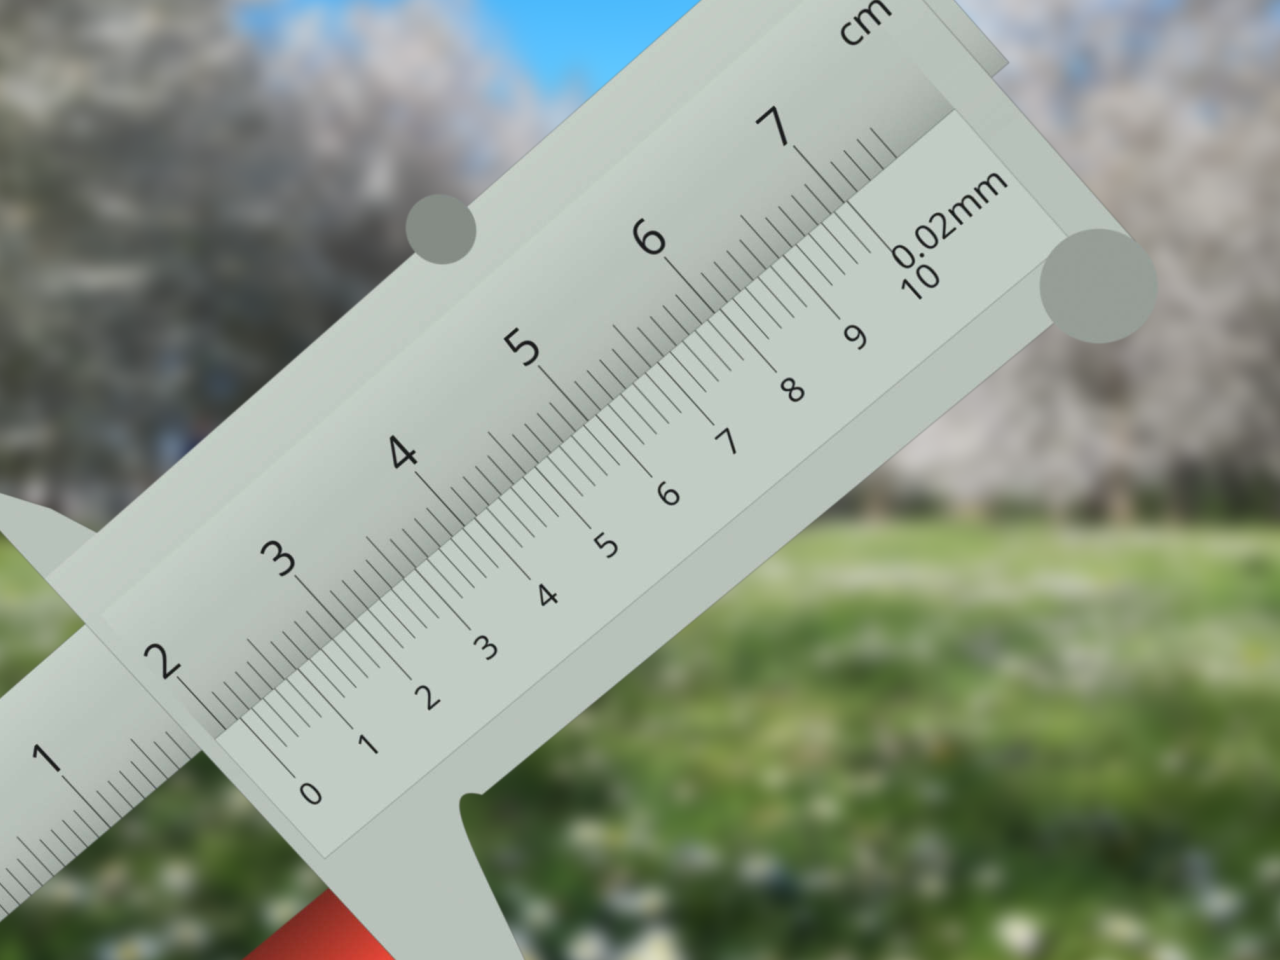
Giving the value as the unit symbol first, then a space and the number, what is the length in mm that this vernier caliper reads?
mm 21.2
